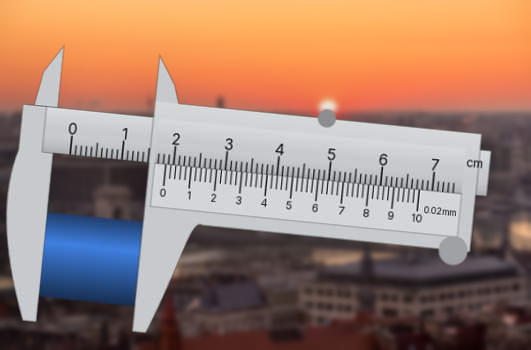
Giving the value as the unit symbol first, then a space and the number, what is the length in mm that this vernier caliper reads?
mm 18.5
